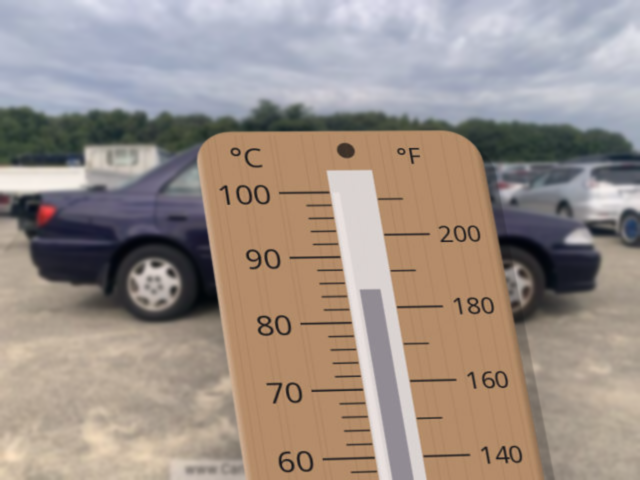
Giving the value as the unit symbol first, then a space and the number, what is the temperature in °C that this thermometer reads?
°C 85
